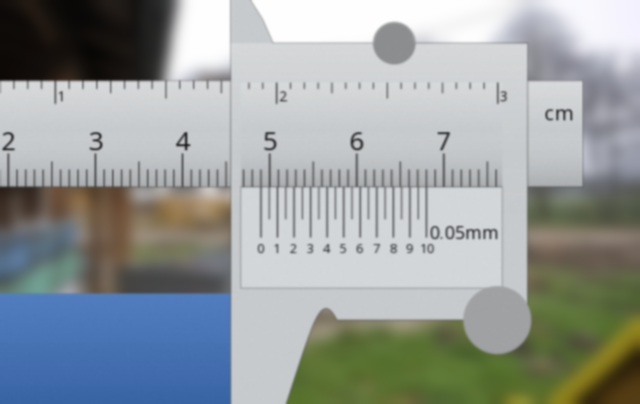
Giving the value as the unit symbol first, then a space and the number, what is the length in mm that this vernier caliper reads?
mm 49.0
